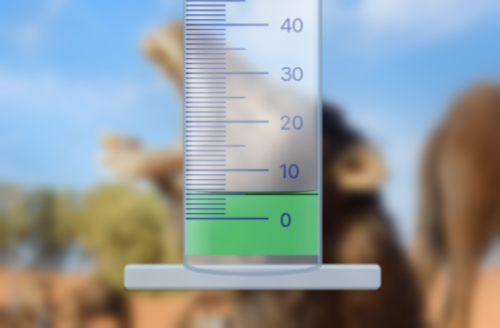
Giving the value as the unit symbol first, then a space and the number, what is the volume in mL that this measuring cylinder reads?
mL 5
